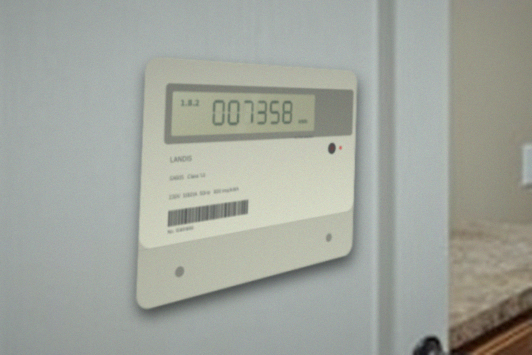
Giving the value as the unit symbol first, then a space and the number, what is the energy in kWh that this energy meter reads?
kWh 7358
